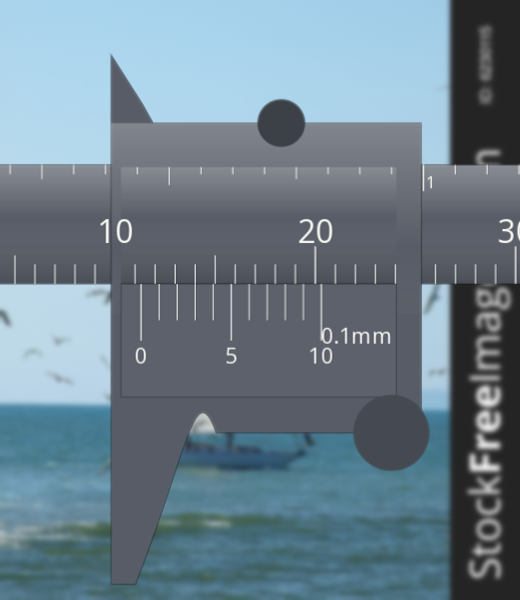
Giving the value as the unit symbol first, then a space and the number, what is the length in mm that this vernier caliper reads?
mm 11.3
